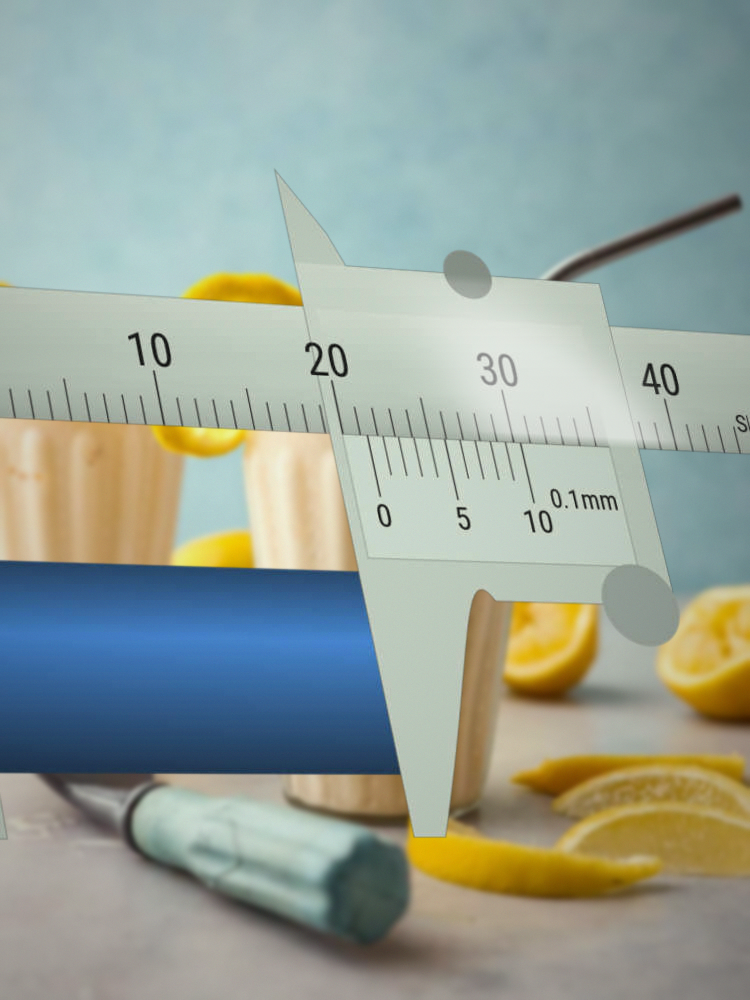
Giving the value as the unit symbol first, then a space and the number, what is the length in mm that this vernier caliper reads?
mm 21.4
